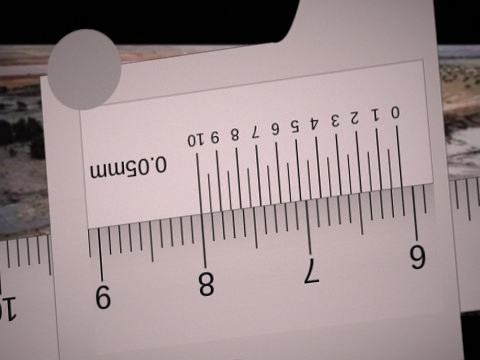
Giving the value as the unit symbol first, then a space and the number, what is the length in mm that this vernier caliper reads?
mm 61.0
